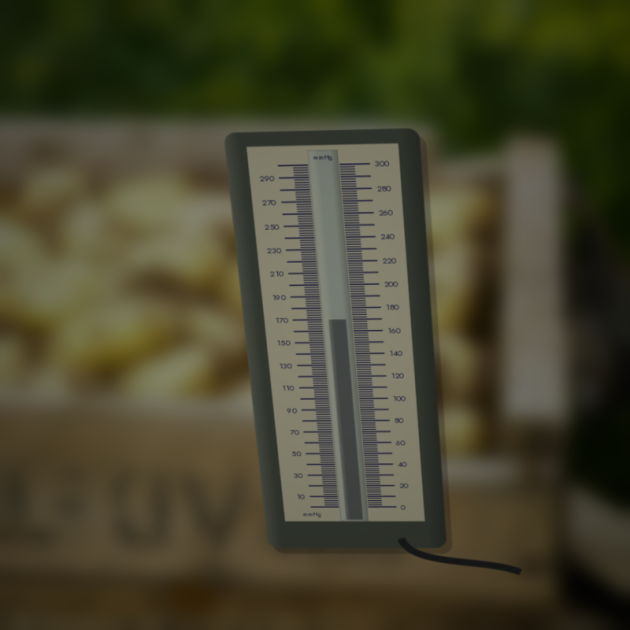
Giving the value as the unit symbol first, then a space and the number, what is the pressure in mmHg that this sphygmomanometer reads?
mmHg 170
